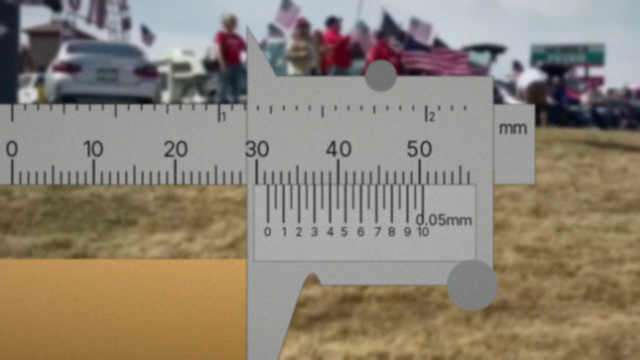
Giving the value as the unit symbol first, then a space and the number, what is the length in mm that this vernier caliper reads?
mm 31.4
